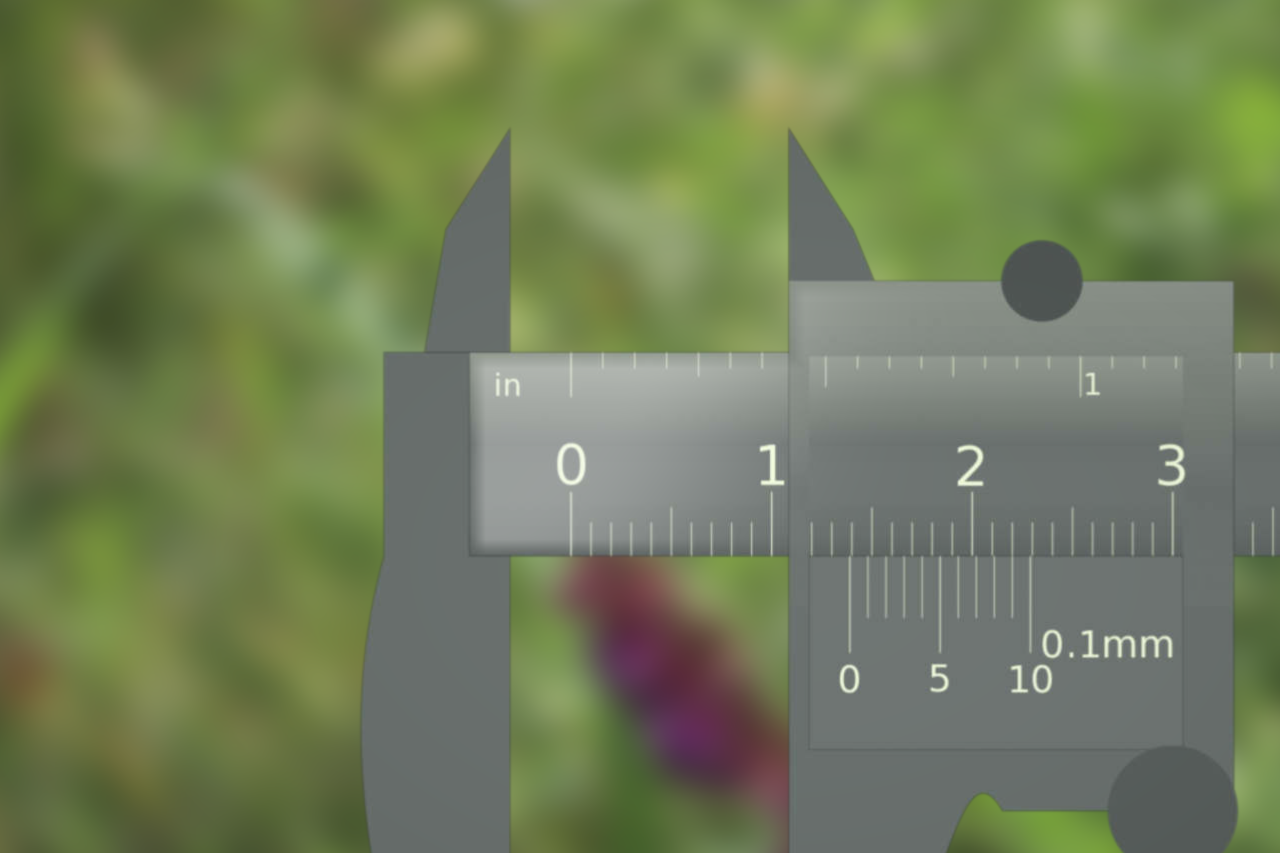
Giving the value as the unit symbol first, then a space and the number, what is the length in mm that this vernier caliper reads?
mm 13.9
